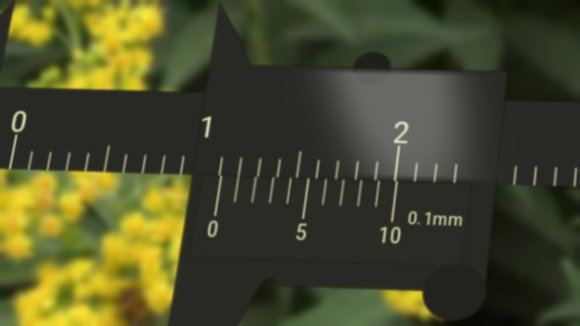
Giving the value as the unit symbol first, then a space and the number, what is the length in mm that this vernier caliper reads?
mm 11.1
